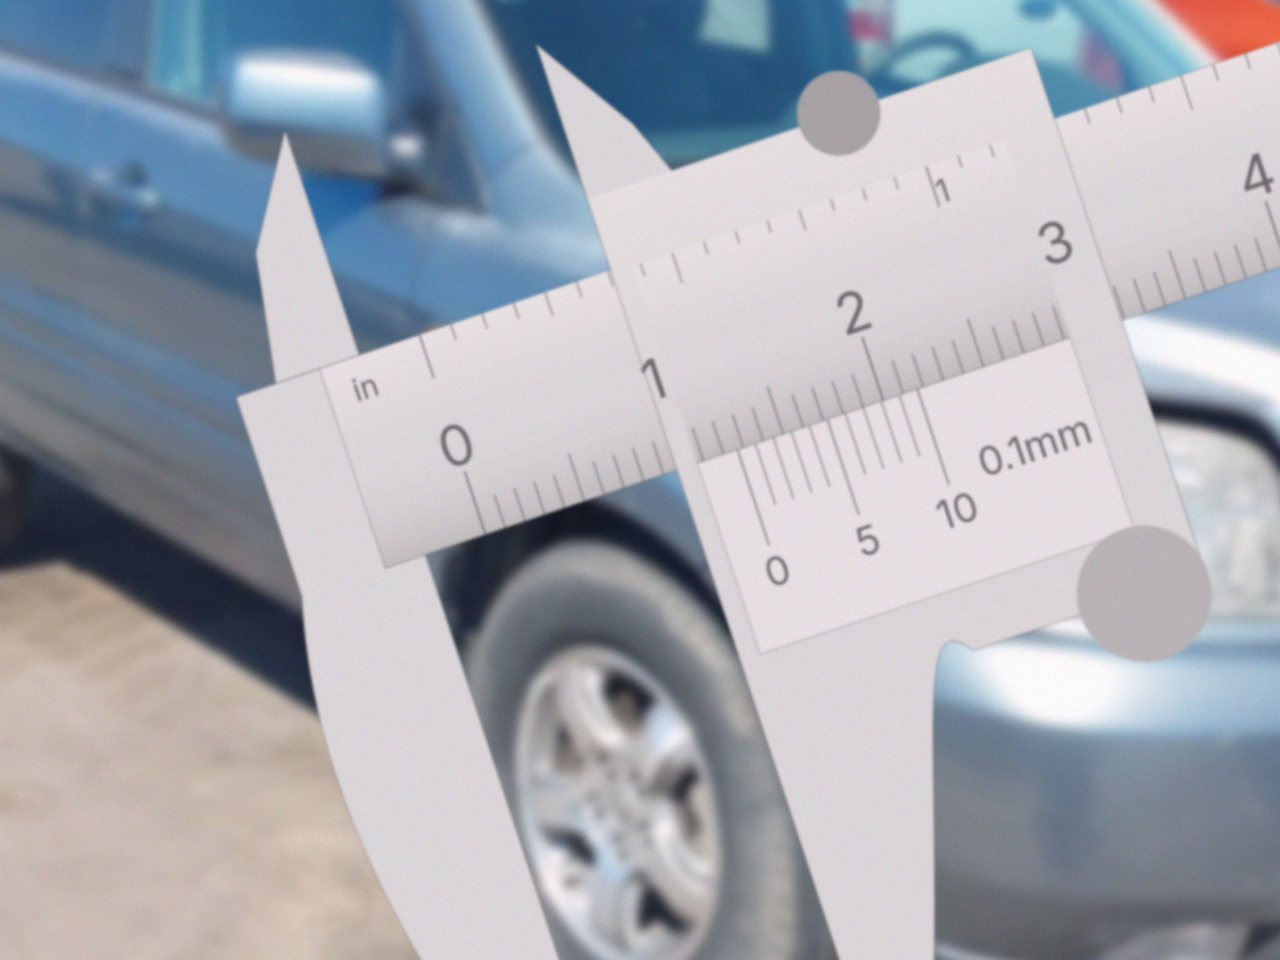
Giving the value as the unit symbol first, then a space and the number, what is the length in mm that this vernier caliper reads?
mm 12.7
